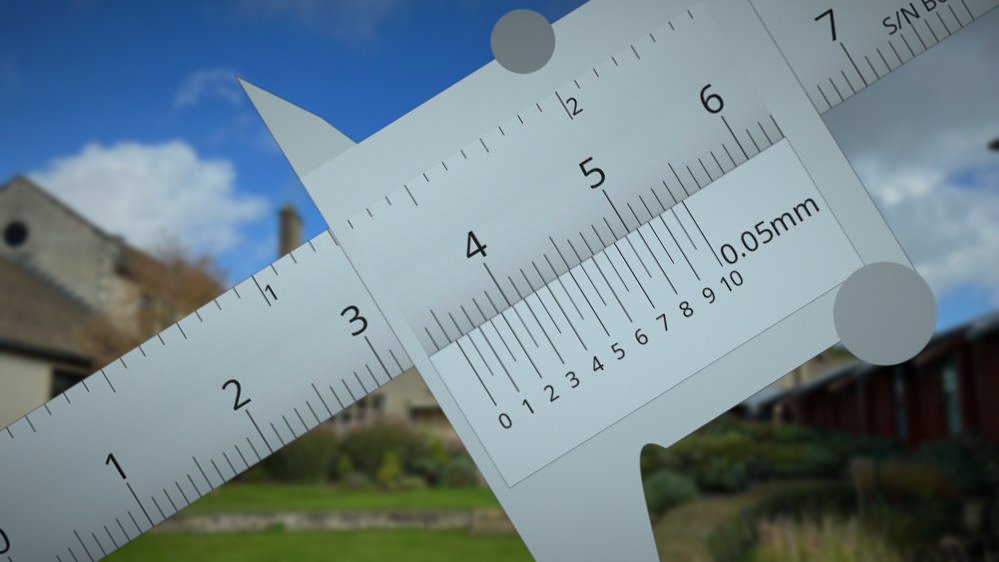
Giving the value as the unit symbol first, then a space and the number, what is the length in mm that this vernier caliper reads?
mm 35.4
